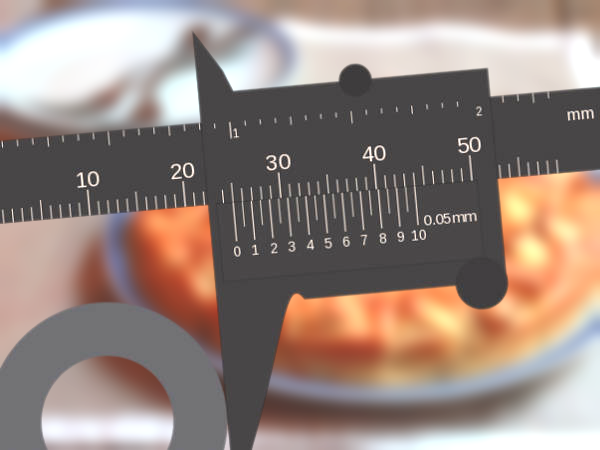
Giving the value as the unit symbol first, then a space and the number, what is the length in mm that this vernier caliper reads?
mm 25.0
